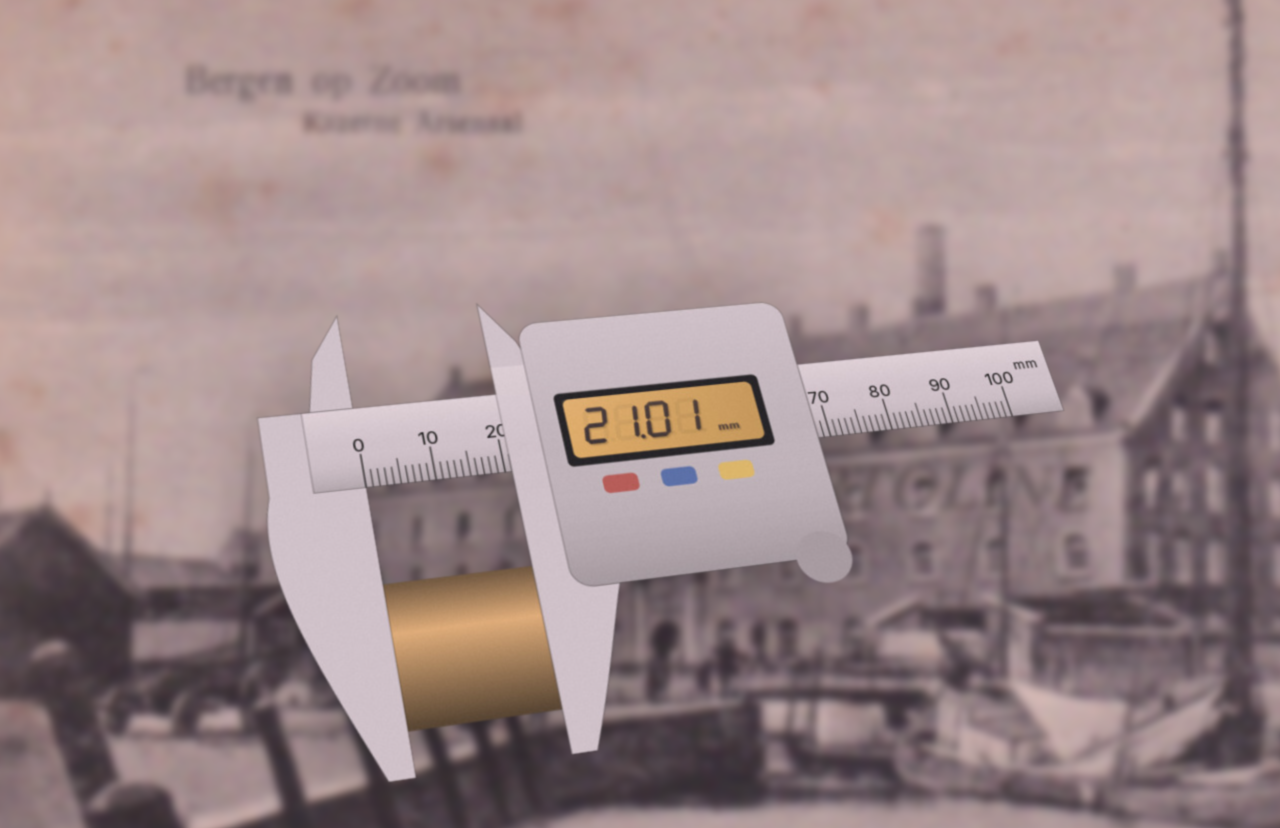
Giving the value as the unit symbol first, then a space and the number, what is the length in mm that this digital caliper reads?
mm 21.01
